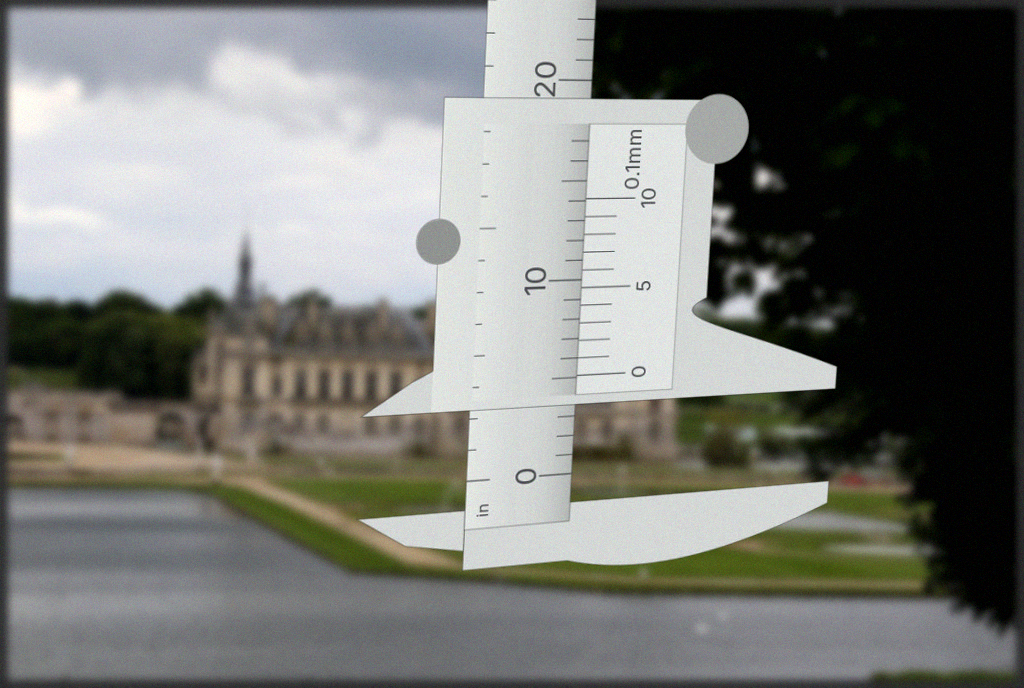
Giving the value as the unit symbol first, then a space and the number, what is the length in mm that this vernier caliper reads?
mm 5.1
